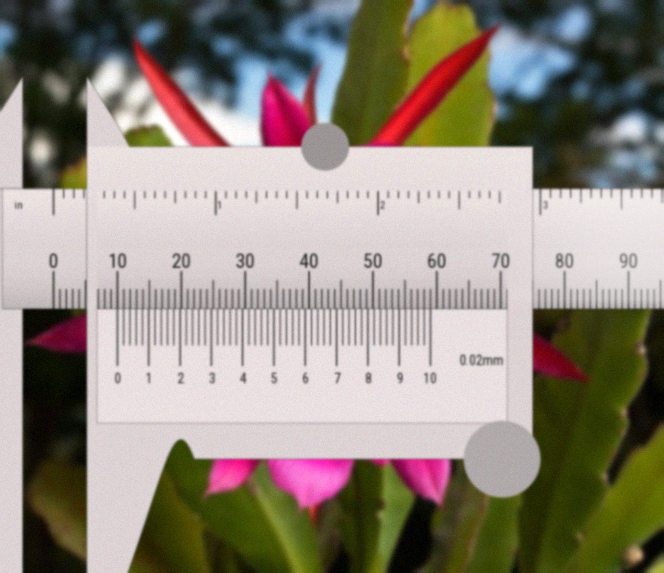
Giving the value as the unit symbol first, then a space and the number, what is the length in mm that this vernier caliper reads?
mm 10.0
